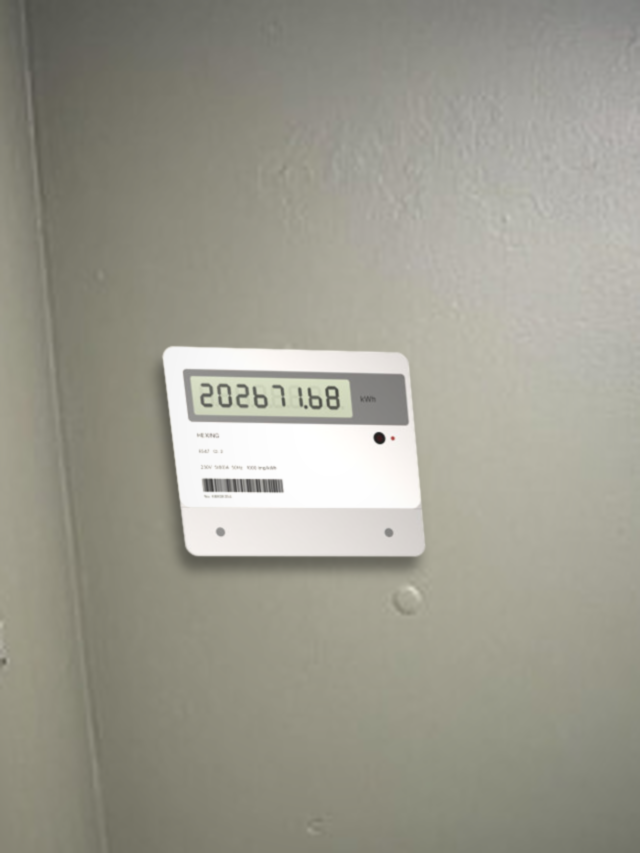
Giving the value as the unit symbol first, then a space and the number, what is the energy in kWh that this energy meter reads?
kWh 202671.68
